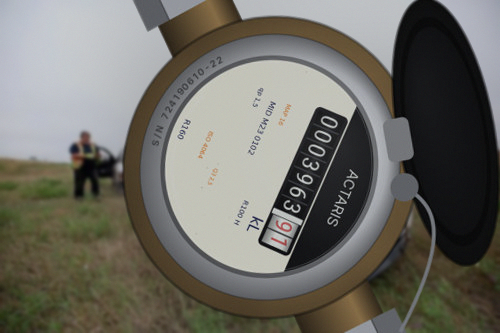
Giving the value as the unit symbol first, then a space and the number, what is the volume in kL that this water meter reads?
kL 3963.91
